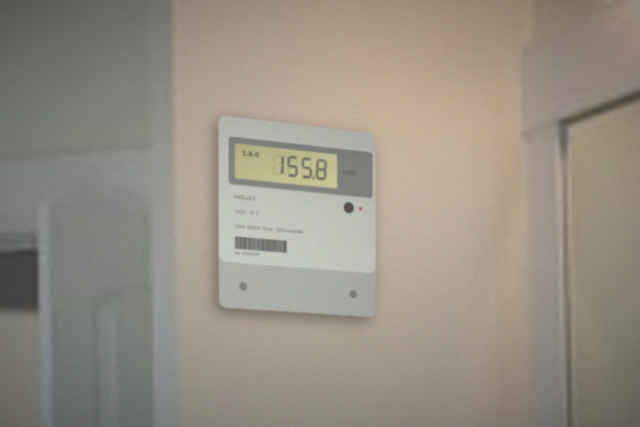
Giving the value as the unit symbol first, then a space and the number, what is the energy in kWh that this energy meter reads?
kWh 155.8
